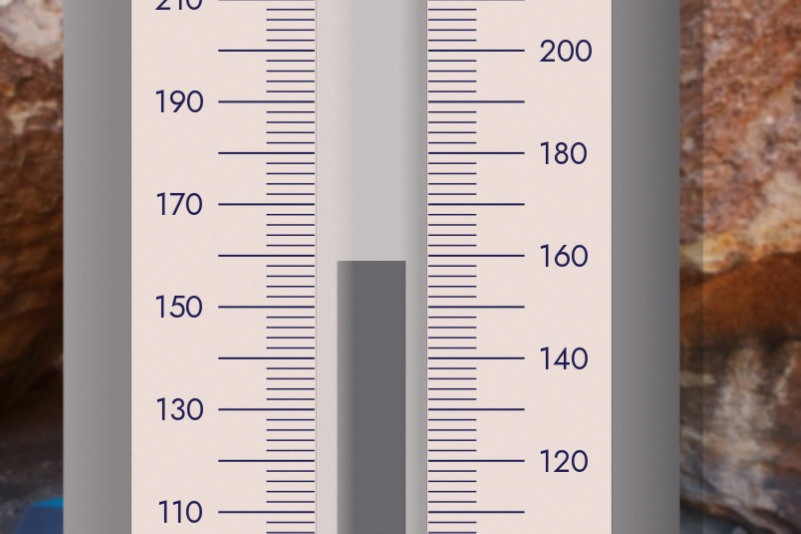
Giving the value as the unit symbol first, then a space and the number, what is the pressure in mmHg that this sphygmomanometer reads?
mmHg 159
